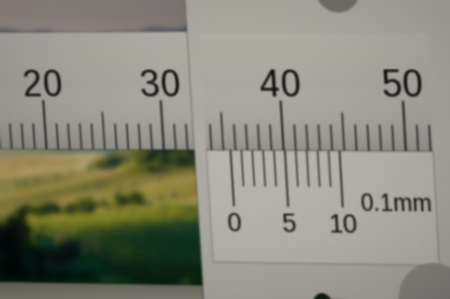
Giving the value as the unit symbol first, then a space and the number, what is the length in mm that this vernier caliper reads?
mm 35.6
